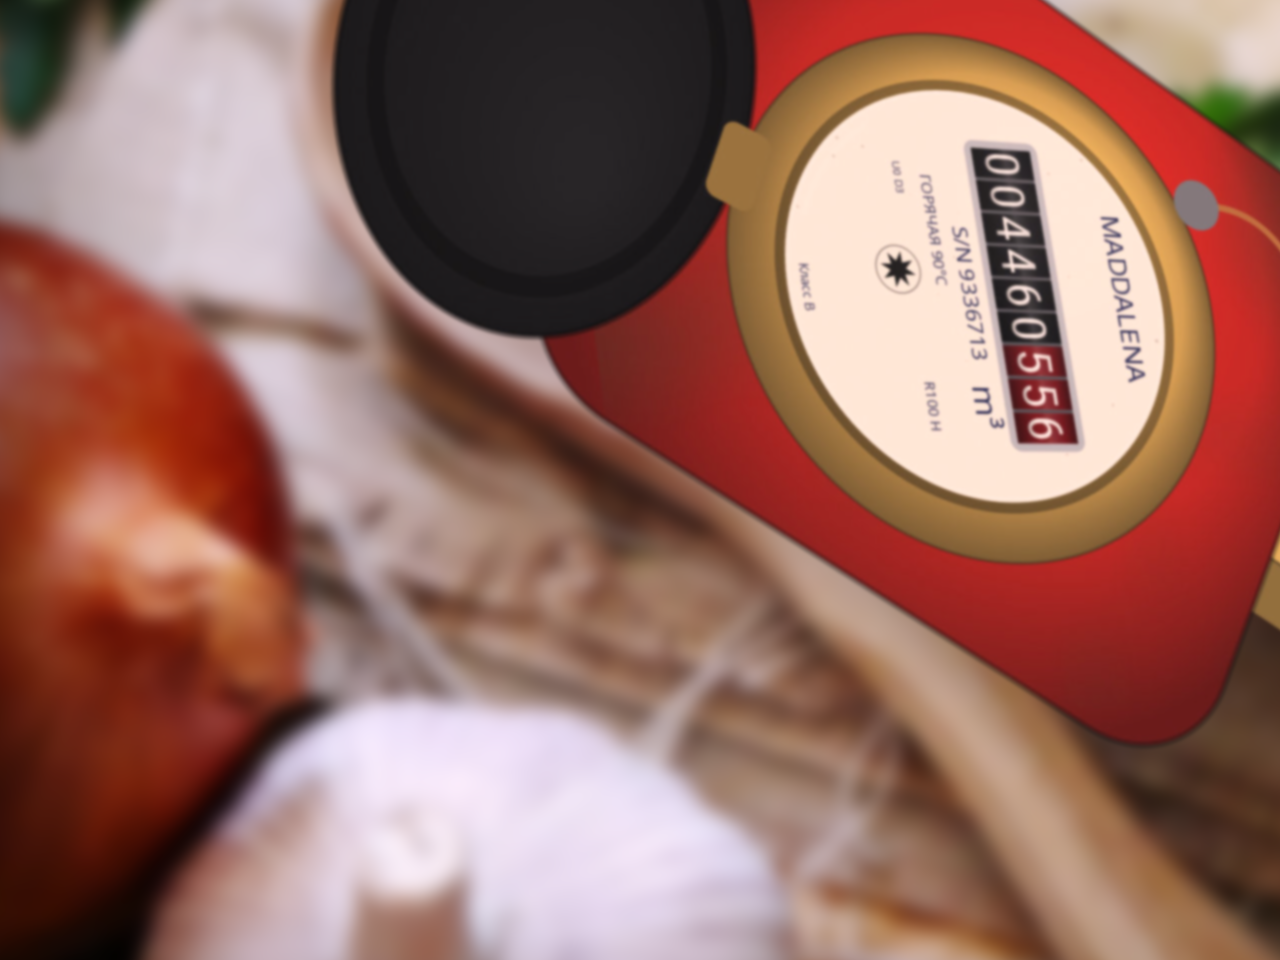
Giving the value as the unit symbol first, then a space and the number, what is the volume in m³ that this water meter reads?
m³ 4460.556
